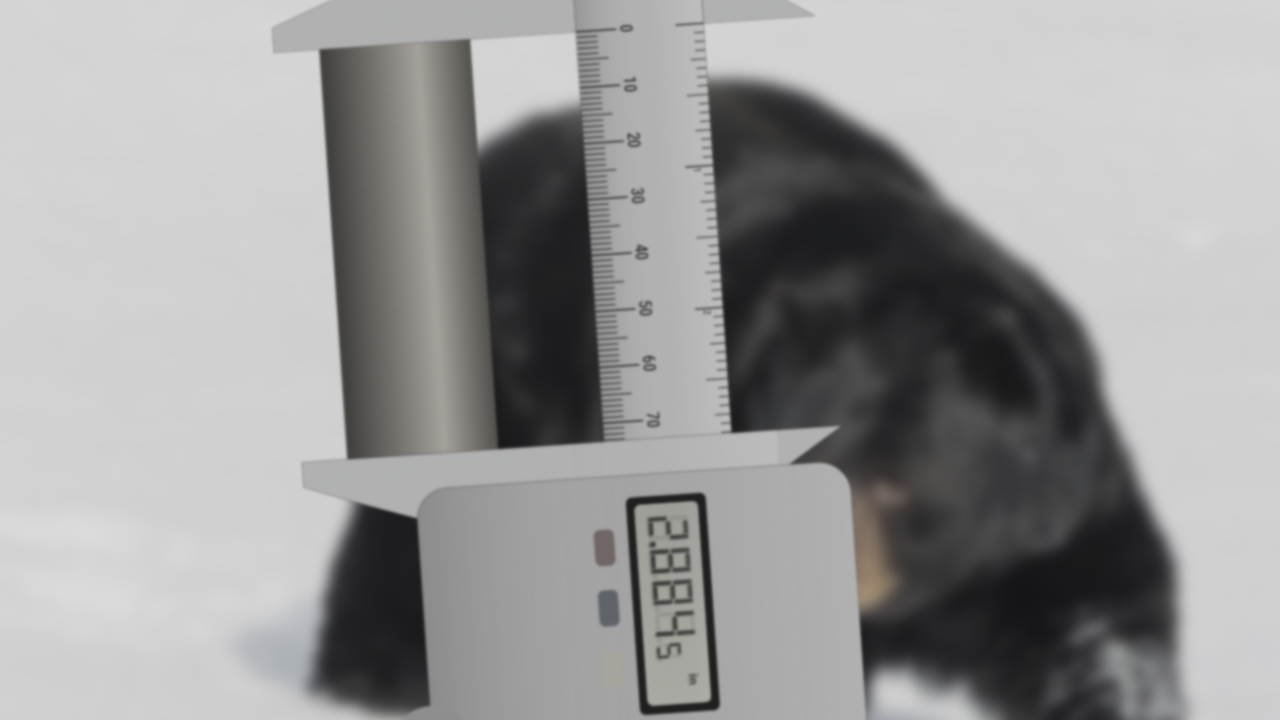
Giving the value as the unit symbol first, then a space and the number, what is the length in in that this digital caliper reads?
in 2.8845
